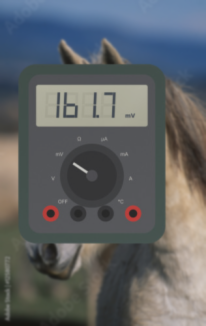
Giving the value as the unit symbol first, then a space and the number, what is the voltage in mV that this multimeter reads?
mV 161.7
